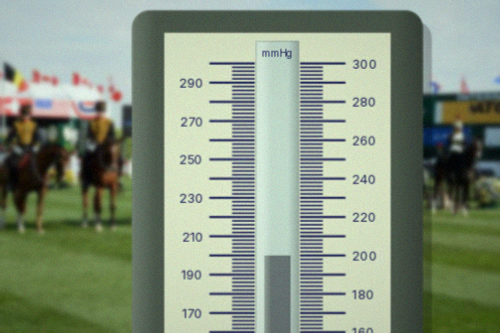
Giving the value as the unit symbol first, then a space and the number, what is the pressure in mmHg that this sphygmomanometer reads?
mmHg 200
